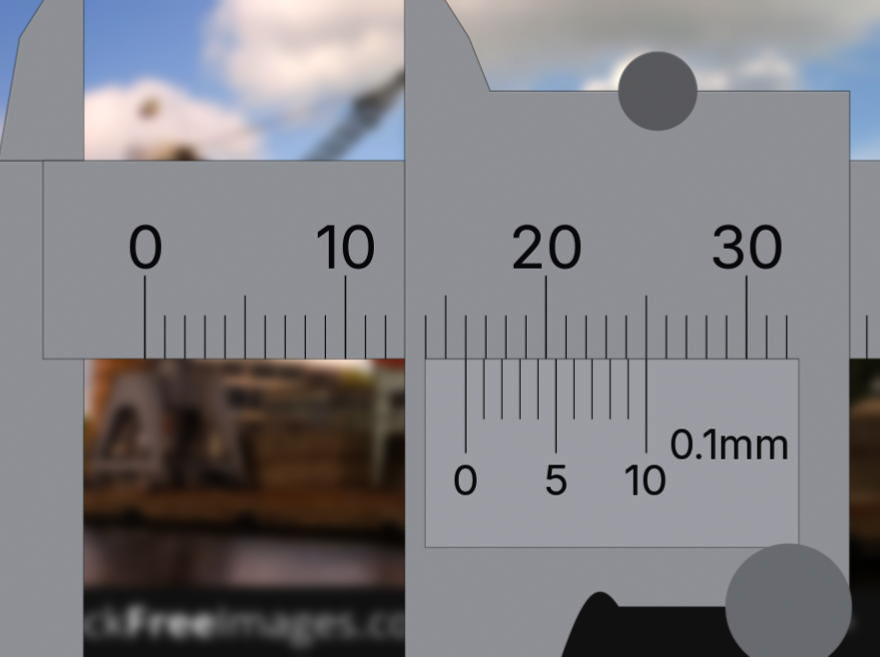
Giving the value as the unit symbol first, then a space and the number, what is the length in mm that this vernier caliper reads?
mm 16.0
